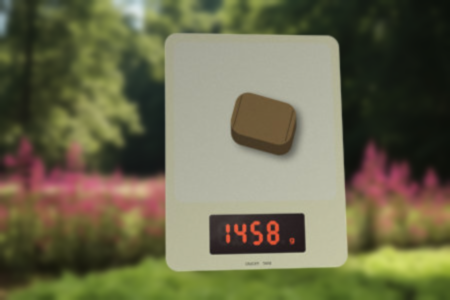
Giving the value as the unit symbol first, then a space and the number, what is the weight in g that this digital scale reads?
g 1458
